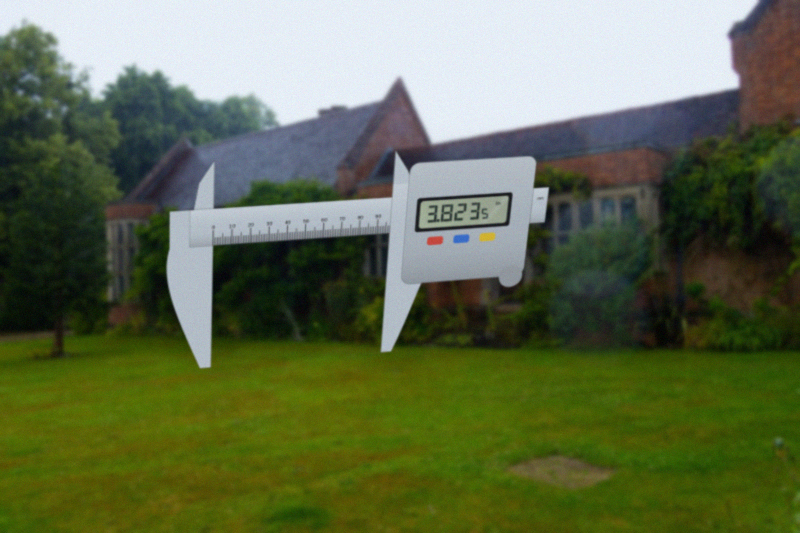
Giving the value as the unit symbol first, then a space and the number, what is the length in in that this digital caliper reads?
in 3.8235
